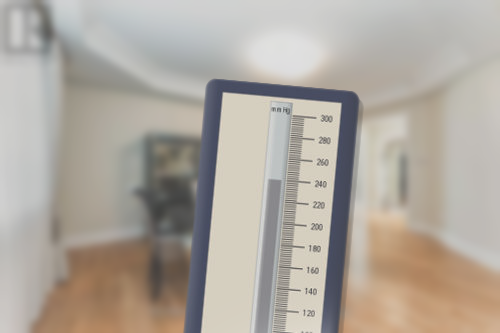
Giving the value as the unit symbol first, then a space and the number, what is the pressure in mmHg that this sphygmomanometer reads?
mmHg 240
